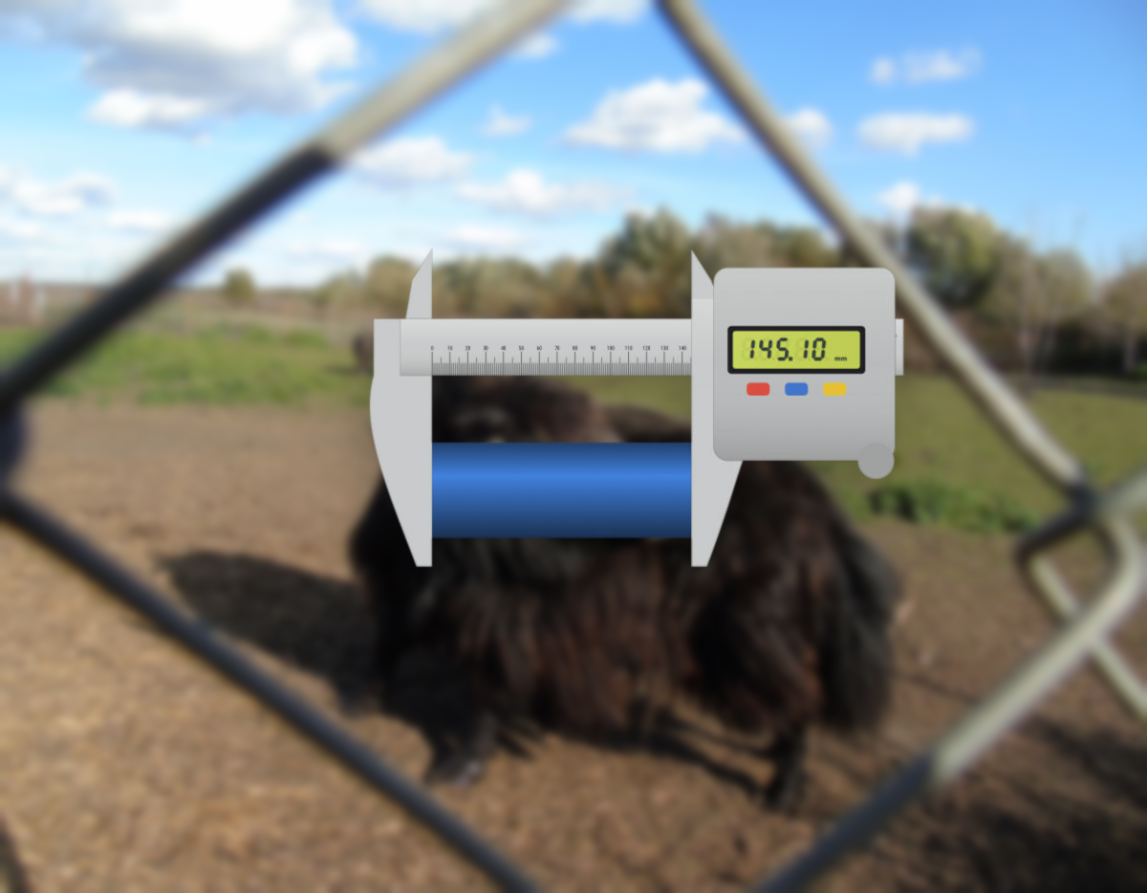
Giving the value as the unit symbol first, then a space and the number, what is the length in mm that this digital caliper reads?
mm 145.10
